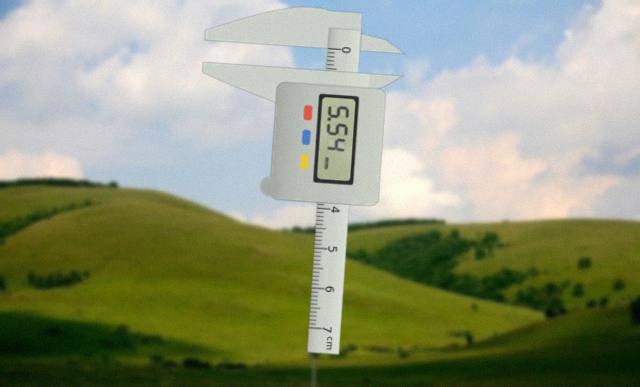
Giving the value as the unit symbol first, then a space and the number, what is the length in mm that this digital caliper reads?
mm 5.54
